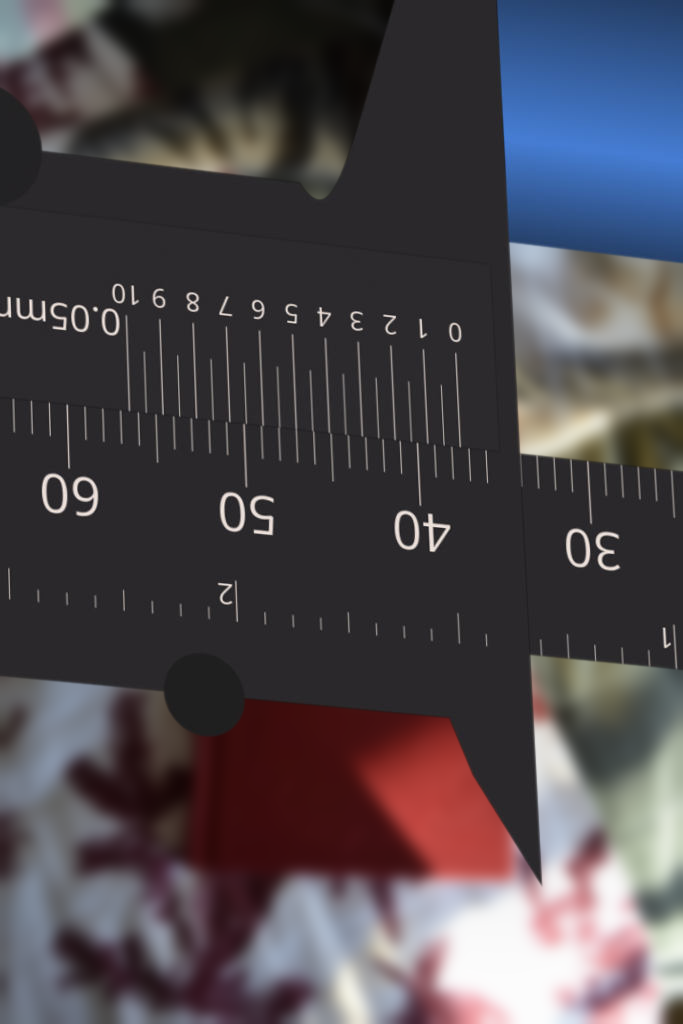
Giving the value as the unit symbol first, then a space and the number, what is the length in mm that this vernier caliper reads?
mm 37.5
